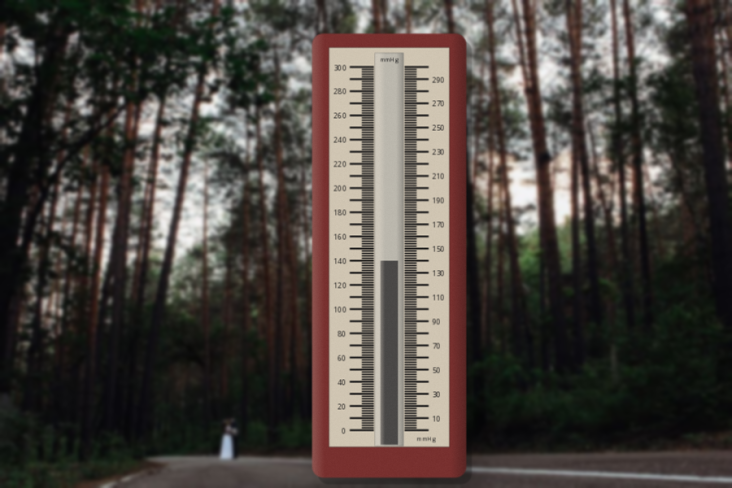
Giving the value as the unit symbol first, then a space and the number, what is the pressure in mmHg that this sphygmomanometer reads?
mmHg 140
